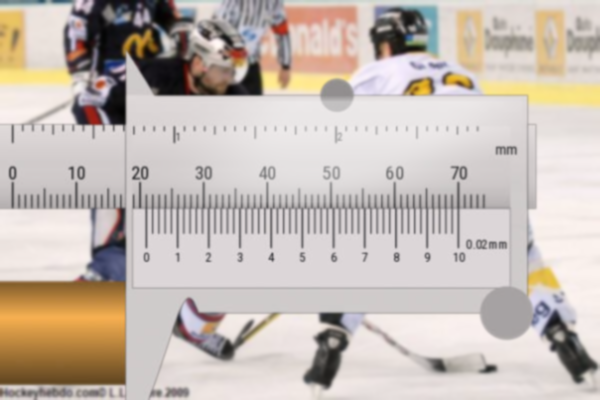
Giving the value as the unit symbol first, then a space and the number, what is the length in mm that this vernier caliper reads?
mm 21.0
